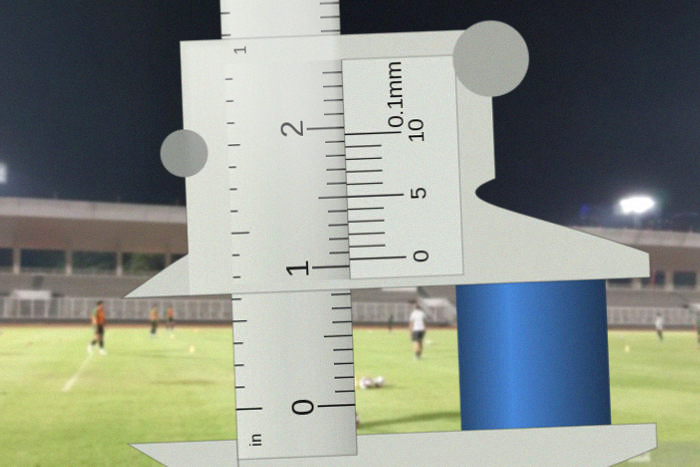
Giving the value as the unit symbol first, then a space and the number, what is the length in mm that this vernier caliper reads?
mm 10.5
